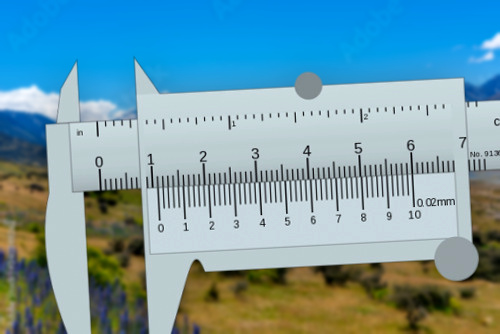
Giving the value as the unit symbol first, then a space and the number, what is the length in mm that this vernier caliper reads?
mm 11.0
